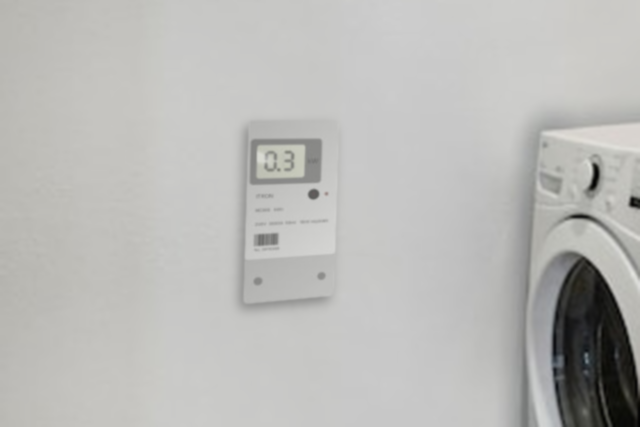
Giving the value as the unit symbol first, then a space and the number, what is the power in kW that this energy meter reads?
kW 0.3
